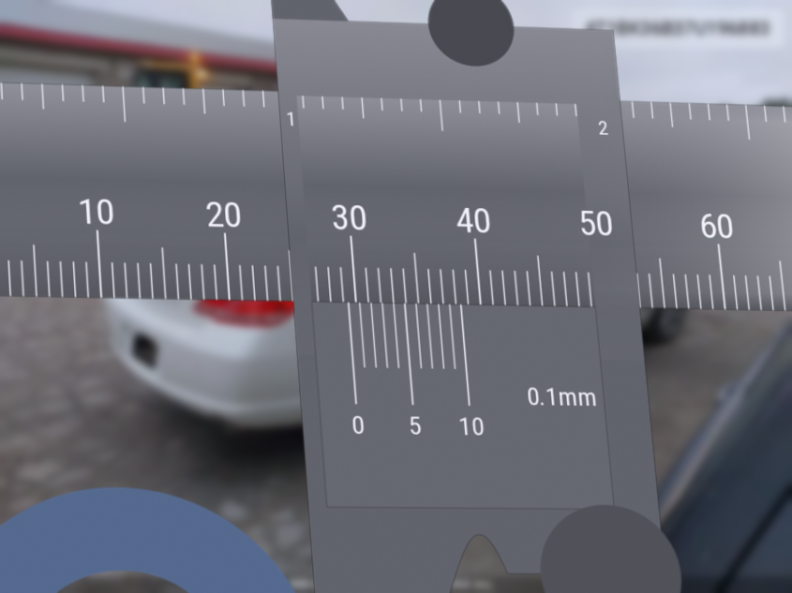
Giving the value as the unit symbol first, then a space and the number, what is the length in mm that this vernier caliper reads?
mm 29.4
